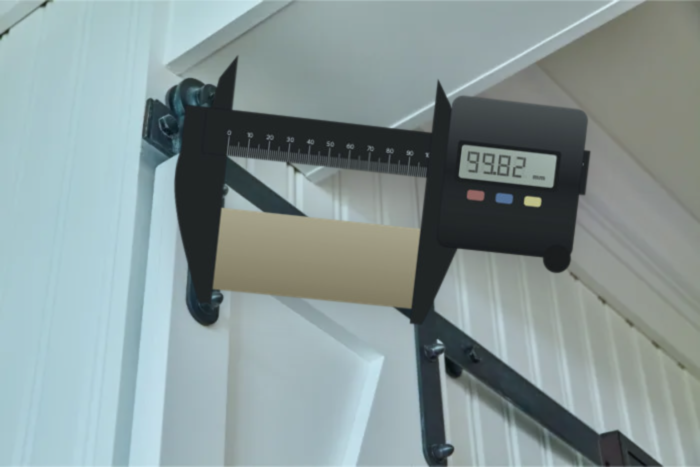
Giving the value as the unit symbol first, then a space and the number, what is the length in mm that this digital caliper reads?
mm 99.82
